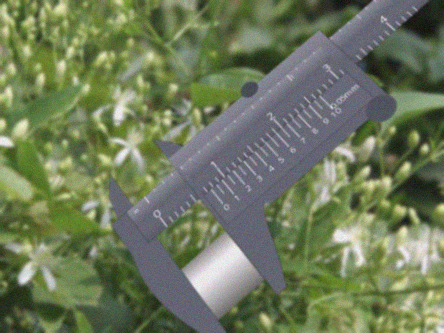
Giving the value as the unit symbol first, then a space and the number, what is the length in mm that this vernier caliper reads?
mm 7.6
